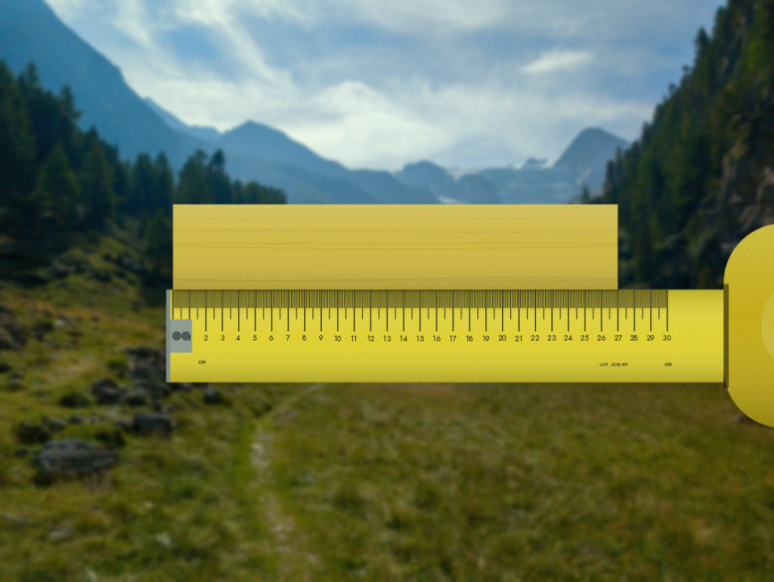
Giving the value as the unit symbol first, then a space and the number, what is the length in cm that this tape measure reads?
cm 27
